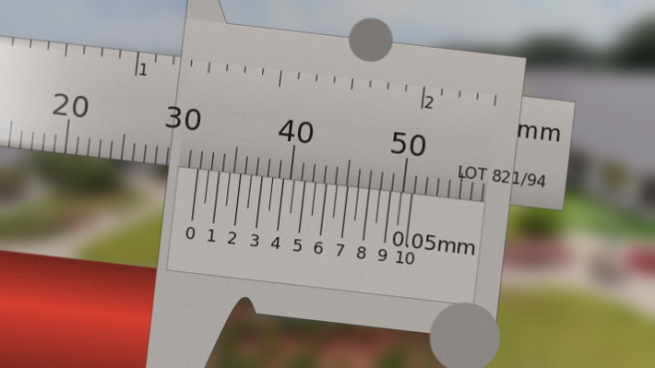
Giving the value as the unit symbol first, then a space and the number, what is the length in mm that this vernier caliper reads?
mm 31.8
